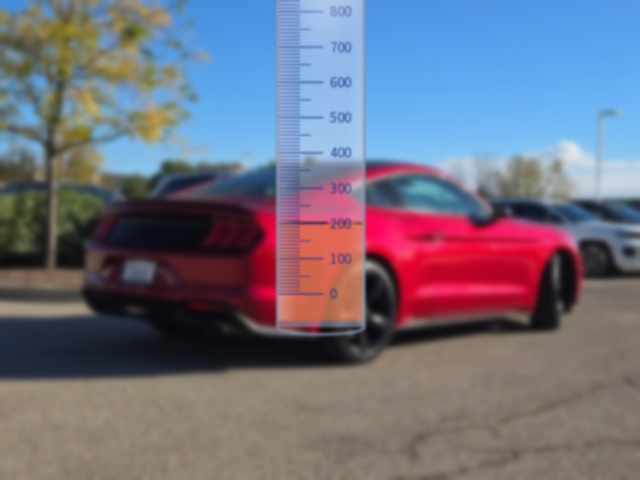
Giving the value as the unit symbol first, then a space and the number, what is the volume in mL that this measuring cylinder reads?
mL 200
